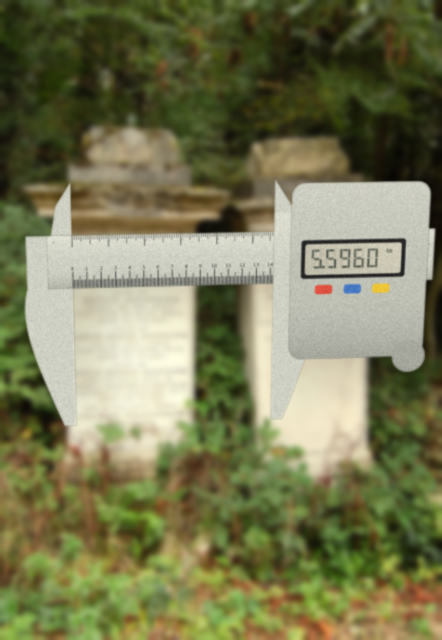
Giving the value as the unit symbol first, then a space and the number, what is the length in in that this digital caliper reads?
in 5.5960
